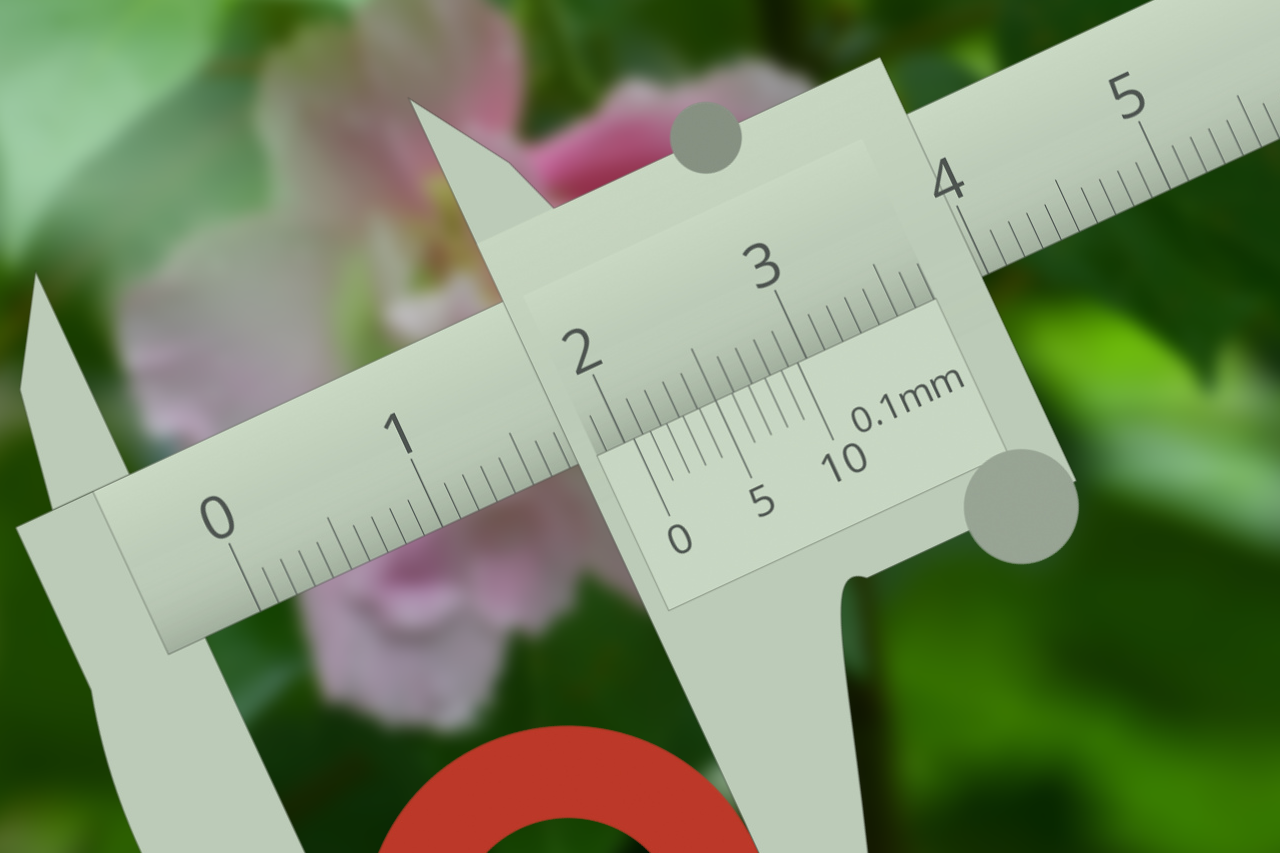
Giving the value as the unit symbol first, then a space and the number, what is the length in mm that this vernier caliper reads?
mm 20.5
